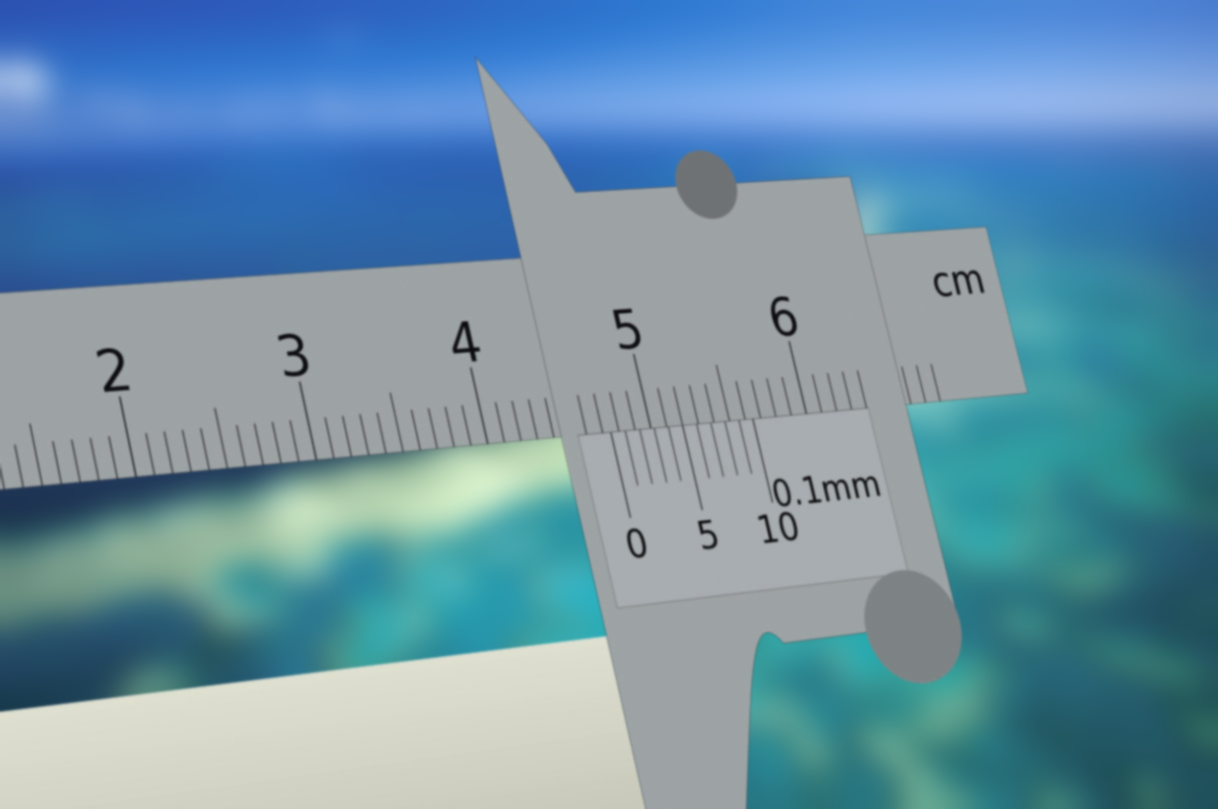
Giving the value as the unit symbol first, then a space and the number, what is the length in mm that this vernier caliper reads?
mm 47.5
